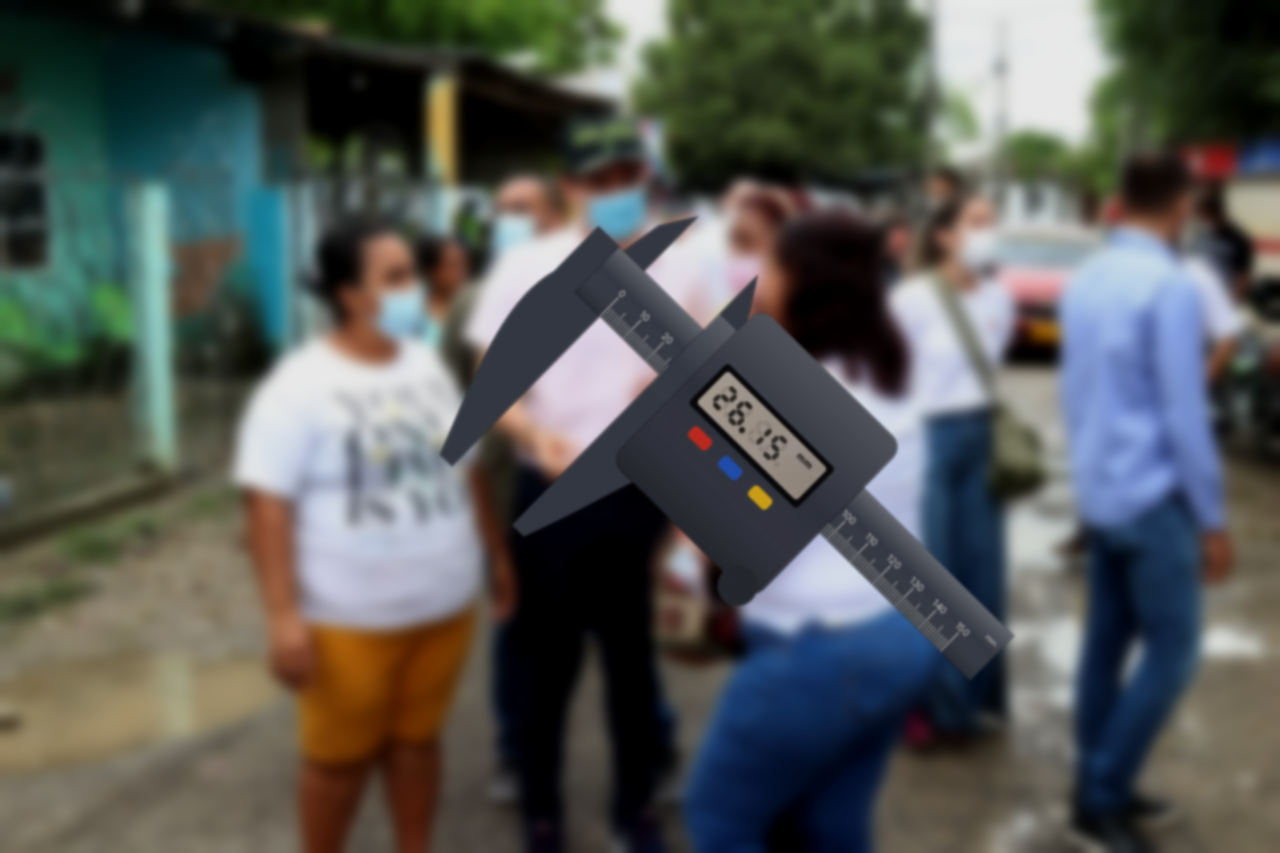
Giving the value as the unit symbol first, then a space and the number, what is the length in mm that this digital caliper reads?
mm 26.15
